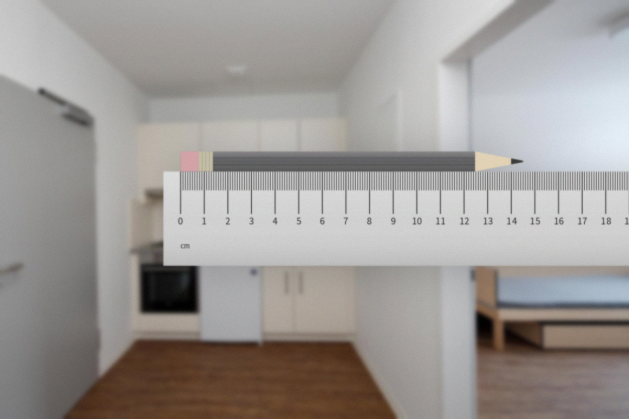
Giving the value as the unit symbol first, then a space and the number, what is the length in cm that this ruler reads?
cm 14.5
